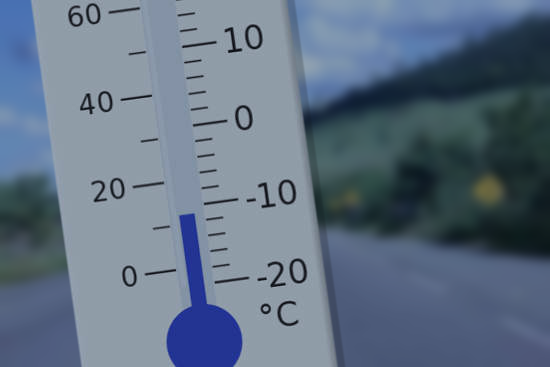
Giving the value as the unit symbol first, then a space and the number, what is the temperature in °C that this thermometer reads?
°C -11
